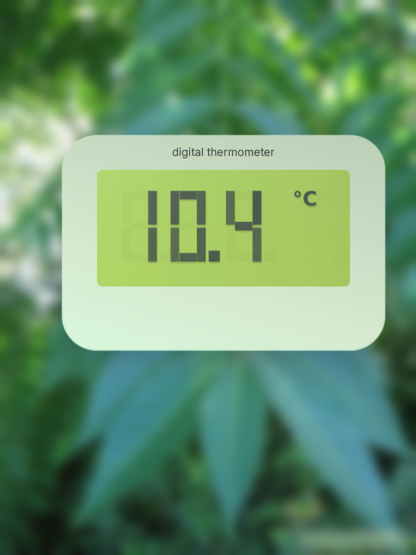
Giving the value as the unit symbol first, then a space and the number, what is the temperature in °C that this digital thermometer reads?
°C 10.4
